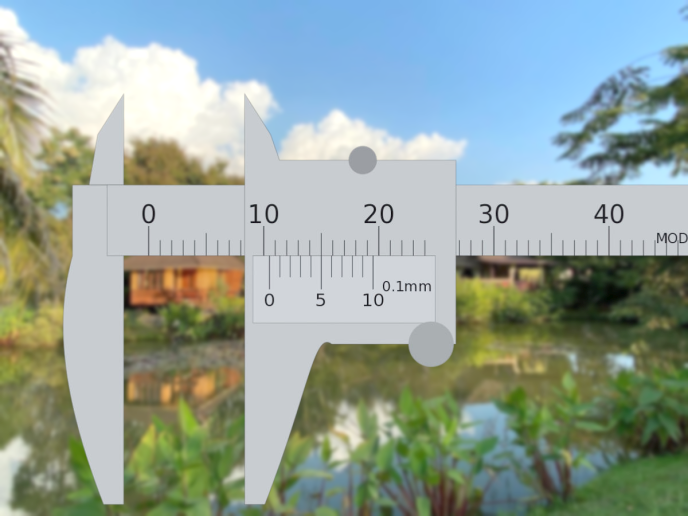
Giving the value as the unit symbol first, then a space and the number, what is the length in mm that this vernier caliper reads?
mm 10.5
